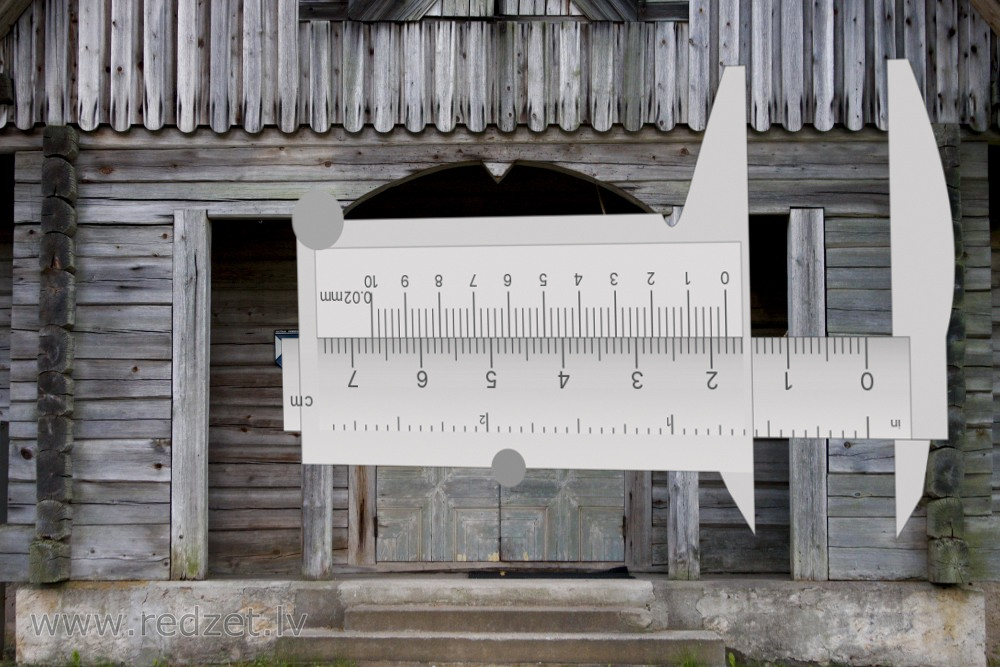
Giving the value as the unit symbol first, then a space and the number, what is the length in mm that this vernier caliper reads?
mm 18.0
